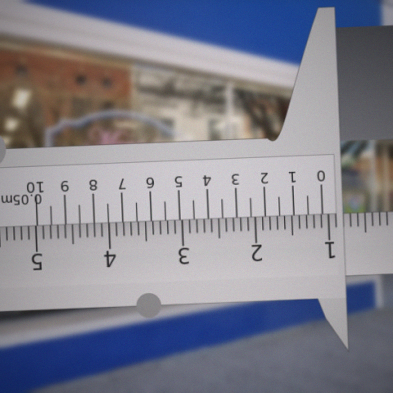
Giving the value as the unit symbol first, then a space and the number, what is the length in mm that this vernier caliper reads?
mm 10.8
